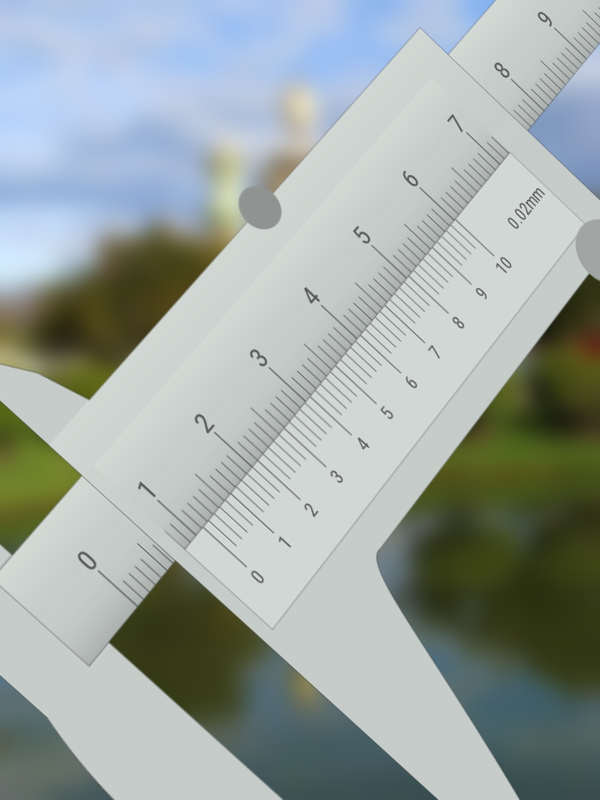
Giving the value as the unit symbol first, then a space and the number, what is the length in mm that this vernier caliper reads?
mm 11.2
